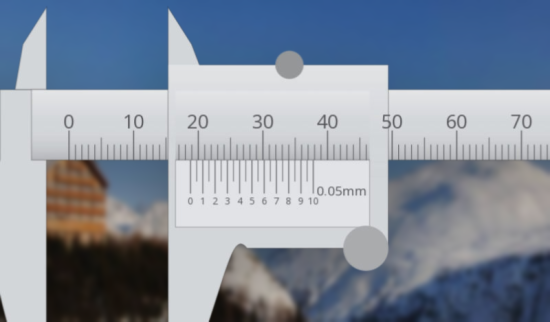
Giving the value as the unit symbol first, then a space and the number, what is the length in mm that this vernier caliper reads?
mm 18.8
